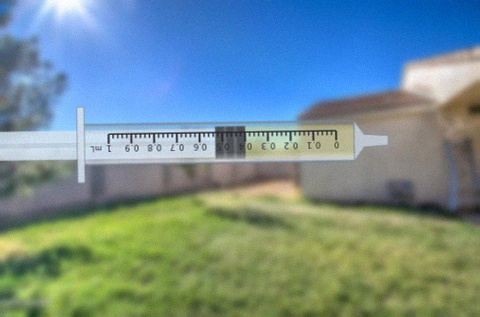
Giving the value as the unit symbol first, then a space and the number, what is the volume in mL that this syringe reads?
mL 0.4
